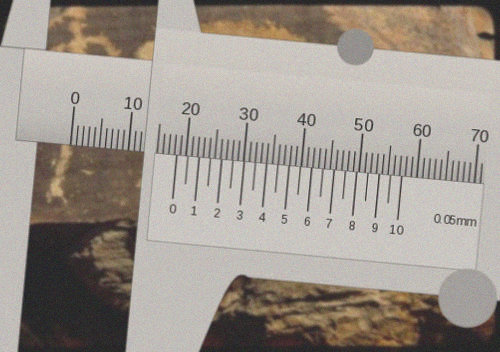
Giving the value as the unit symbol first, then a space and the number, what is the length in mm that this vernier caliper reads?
mm 18.4
